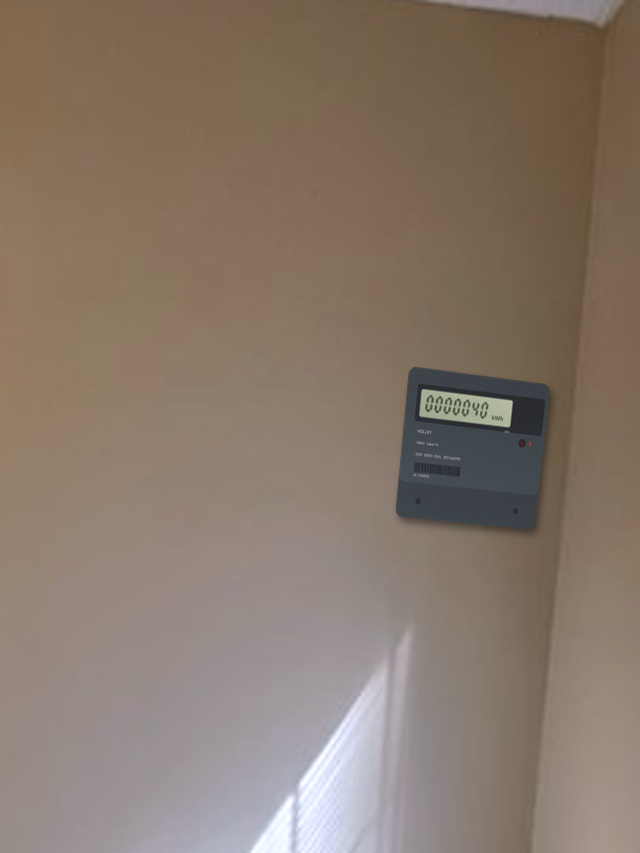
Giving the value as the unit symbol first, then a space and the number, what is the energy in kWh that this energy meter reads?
kWh 40
